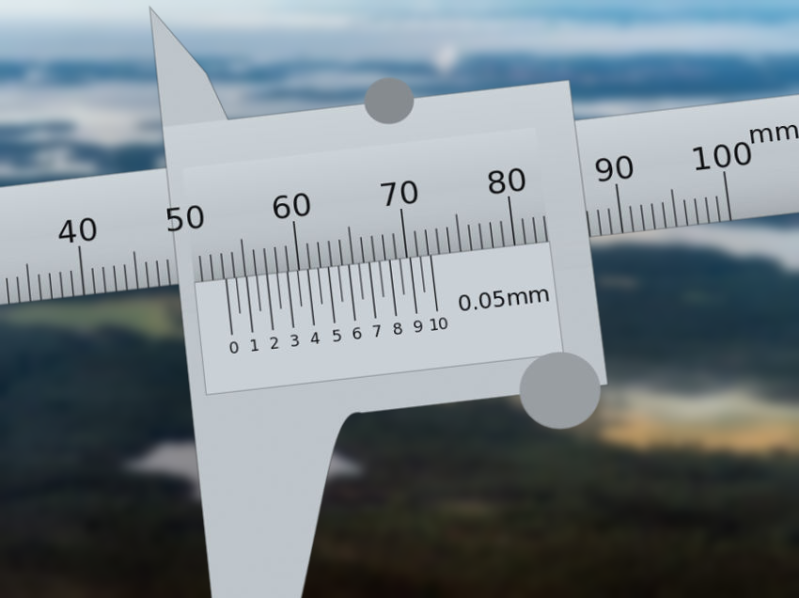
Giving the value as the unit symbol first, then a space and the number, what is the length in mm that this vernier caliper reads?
mm 53.2
